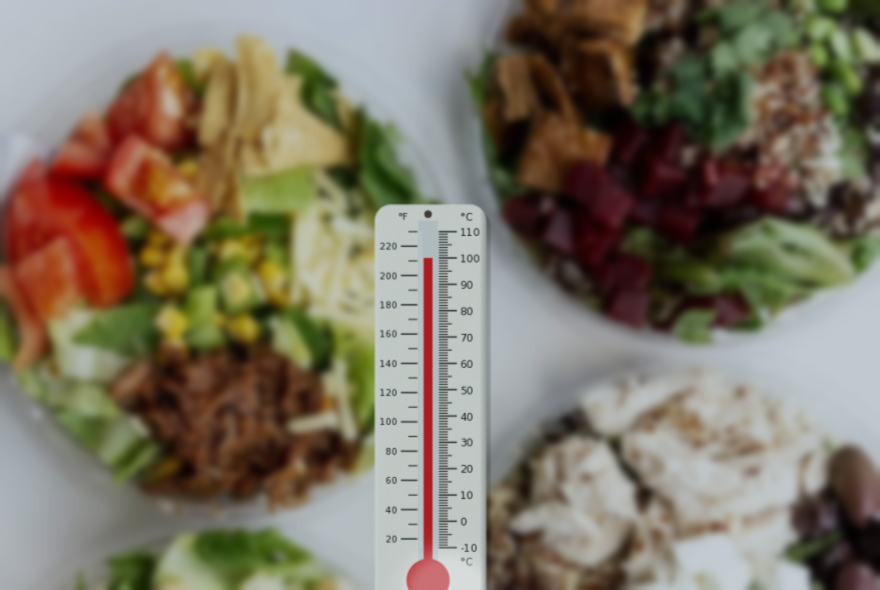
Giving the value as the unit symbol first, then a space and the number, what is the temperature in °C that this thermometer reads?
°C 100
